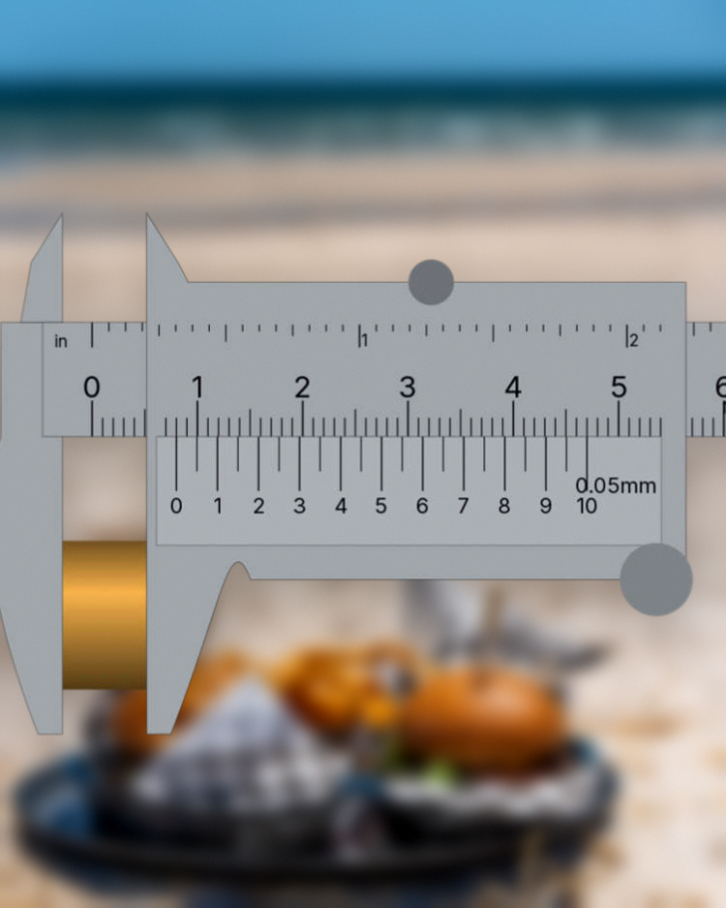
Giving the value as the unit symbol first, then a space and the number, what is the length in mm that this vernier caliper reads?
mm 8.0
